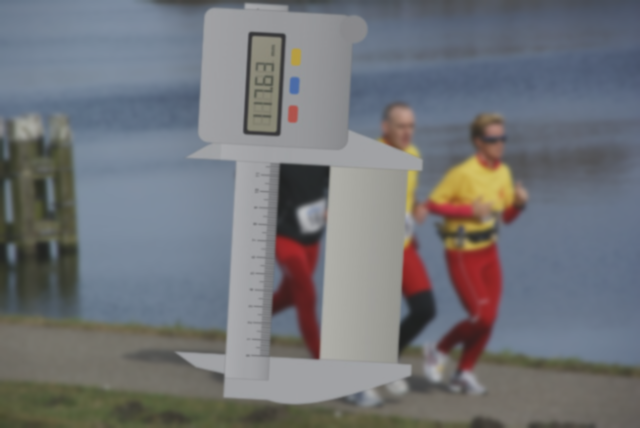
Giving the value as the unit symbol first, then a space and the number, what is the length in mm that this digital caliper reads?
mm 117.63
